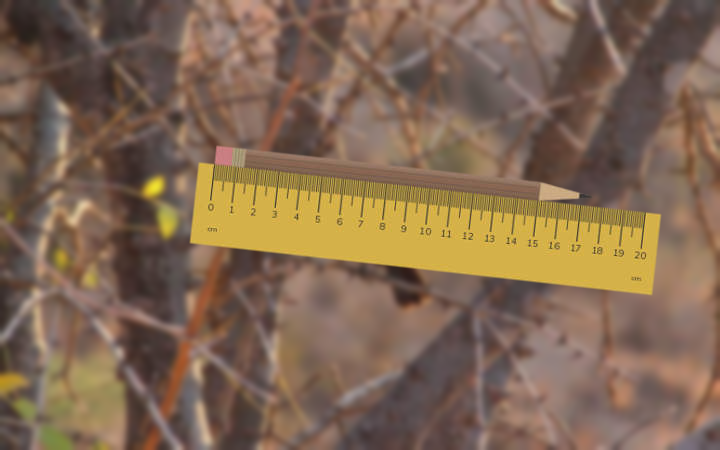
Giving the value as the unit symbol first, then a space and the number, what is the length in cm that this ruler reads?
cm 17.5
